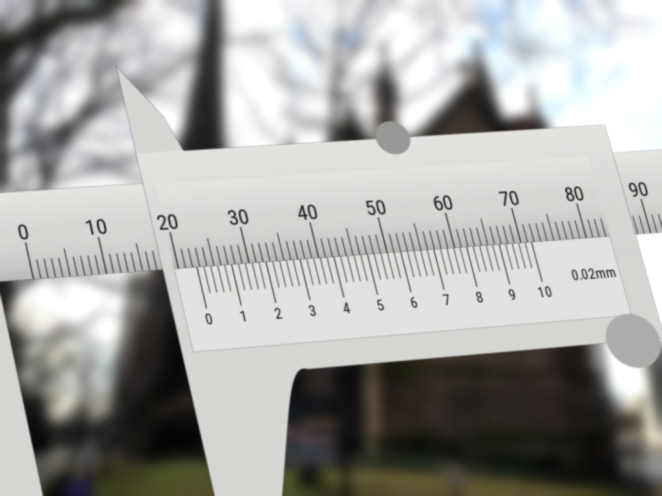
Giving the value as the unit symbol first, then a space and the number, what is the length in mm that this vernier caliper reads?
mm 22.6
